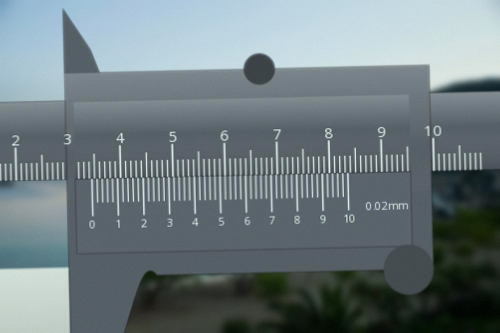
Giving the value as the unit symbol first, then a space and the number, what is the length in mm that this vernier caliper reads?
mm 34.5
